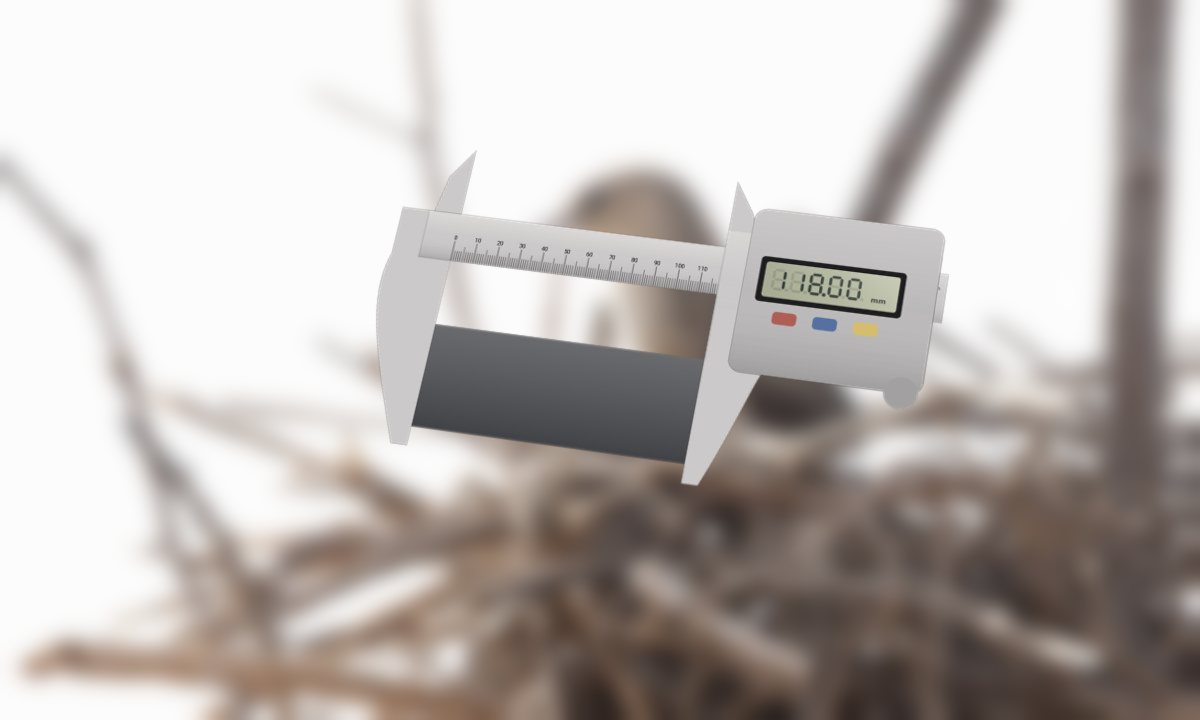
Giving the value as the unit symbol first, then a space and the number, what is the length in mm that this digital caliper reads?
mm 118.00
